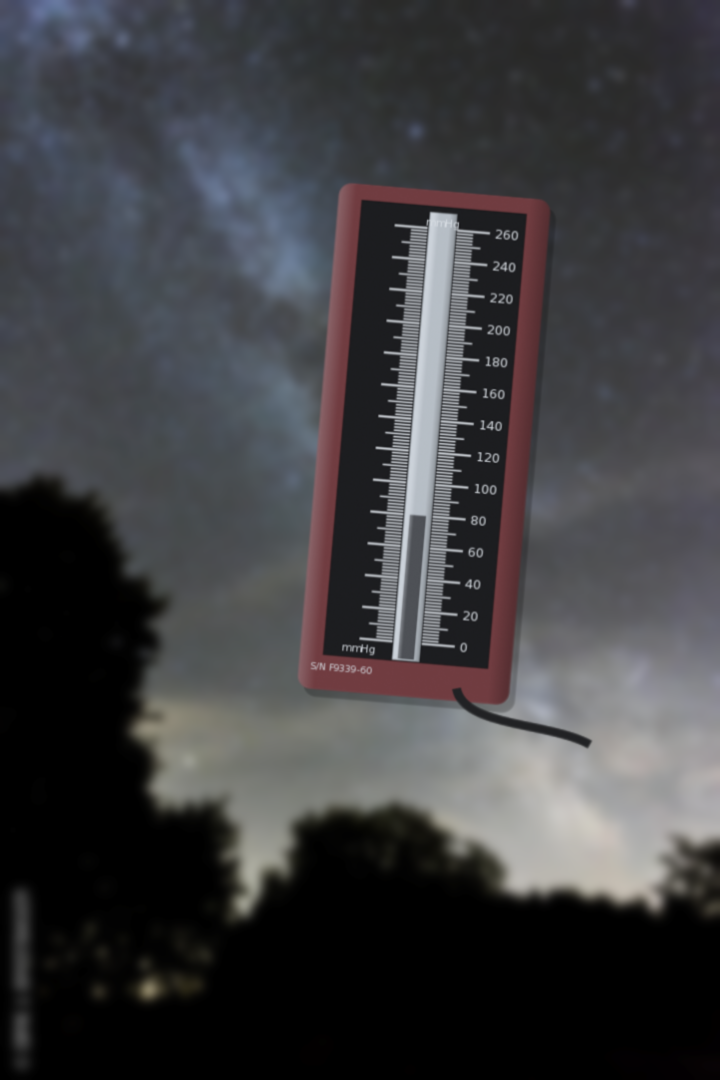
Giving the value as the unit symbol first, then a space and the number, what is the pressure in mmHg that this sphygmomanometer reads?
mmHg 80
